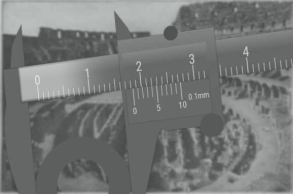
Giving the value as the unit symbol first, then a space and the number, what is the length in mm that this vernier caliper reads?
mm 18.4
